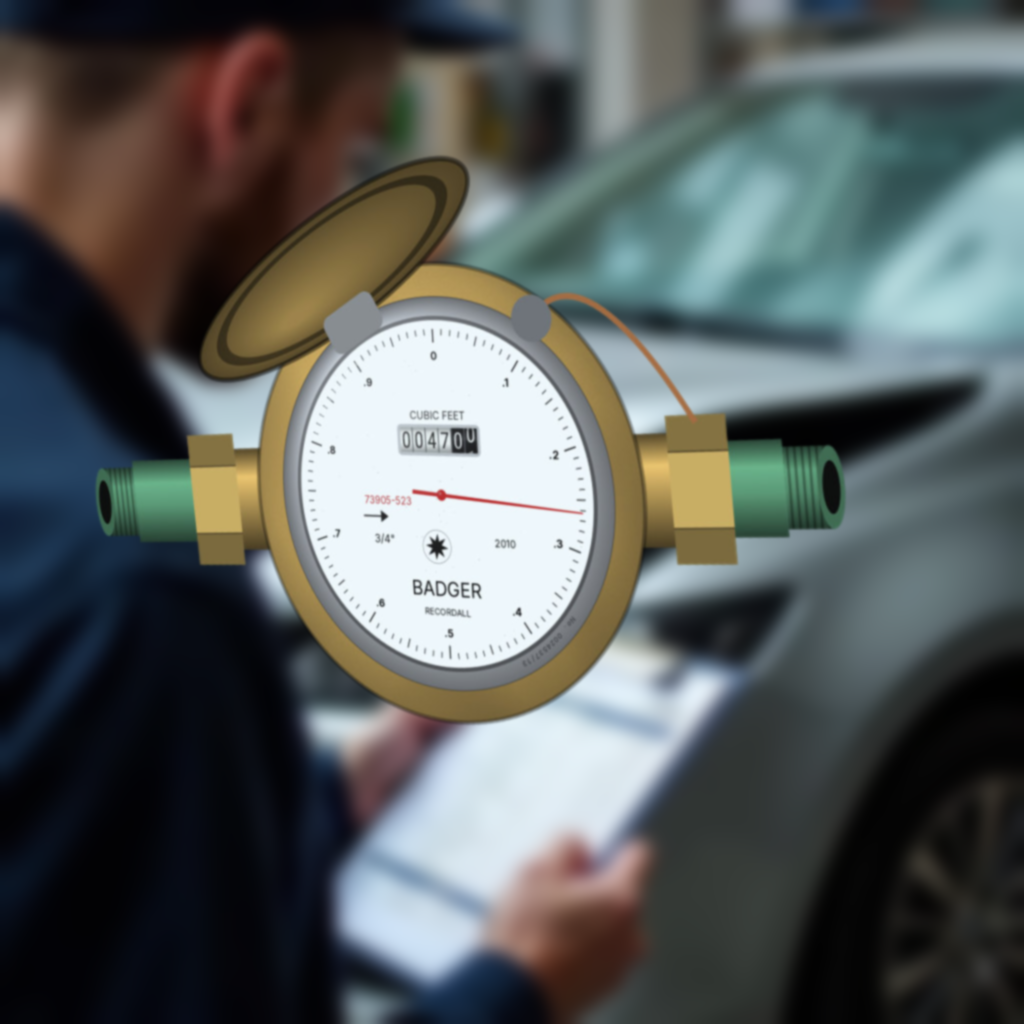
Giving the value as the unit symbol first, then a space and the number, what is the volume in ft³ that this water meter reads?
ft³ 4700.26
